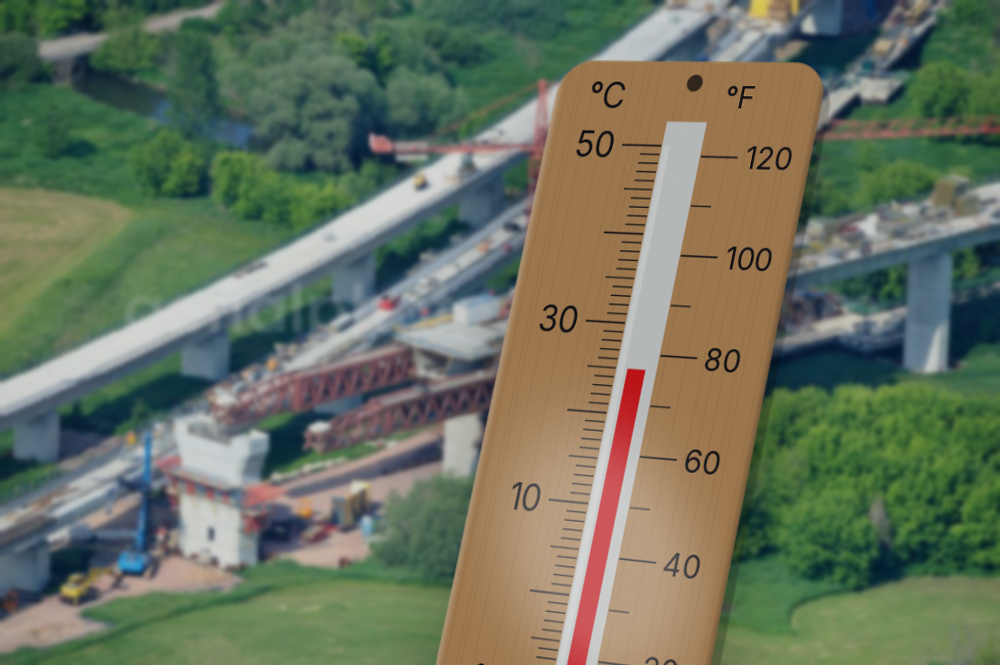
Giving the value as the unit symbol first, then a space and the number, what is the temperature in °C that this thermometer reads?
°C 25
